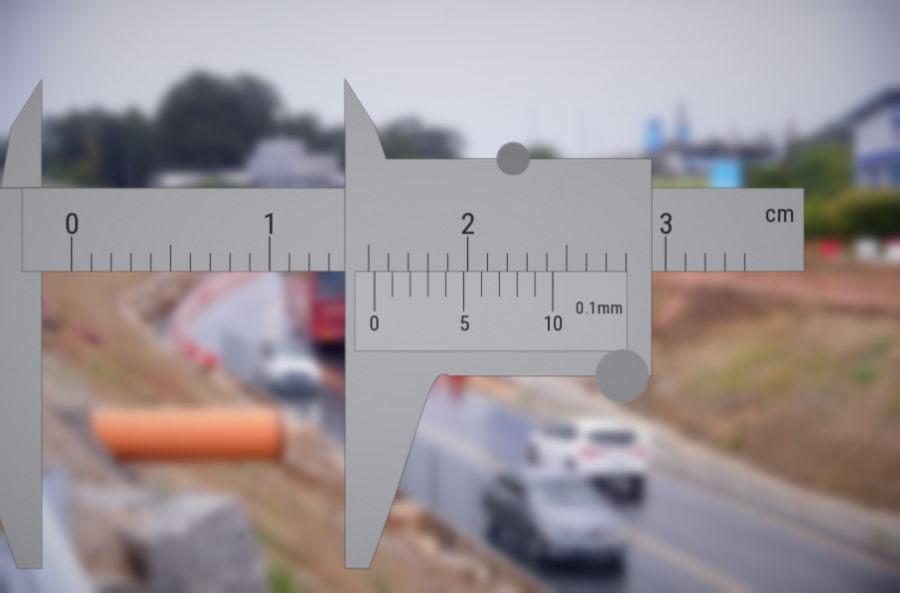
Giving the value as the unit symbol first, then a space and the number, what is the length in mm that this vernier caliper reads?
mm 15.3
